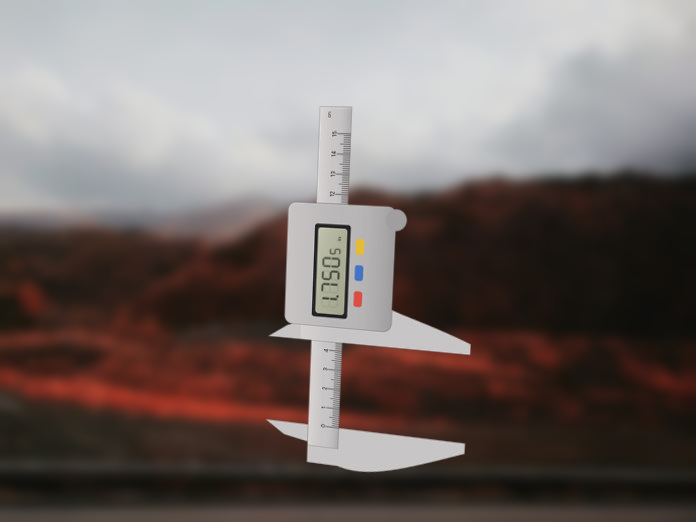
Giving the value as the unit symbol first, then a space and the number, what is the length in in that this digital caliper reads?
in 1.7505
